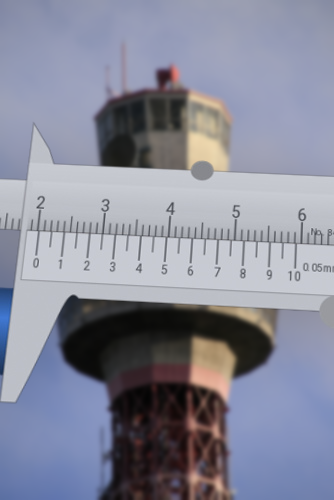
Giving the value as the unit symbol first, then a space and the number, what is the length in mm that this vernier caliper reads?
mm 20.2
